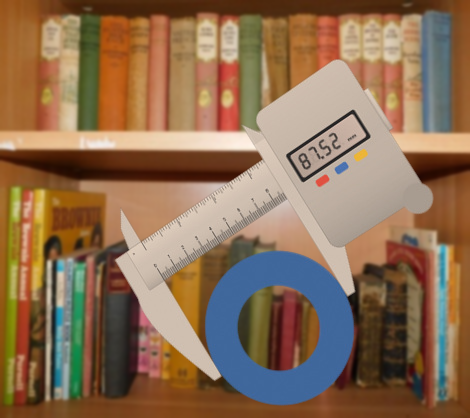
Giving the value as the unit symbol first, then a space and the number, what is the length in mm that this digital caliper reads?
mm 87.52
